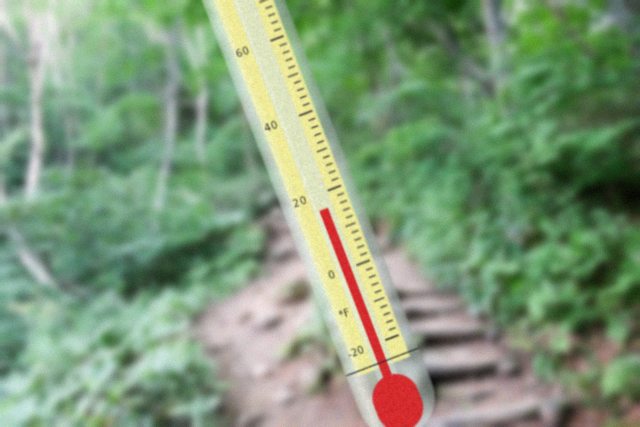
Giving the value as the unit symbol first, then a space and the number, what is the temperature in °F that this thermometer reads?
°F 16
